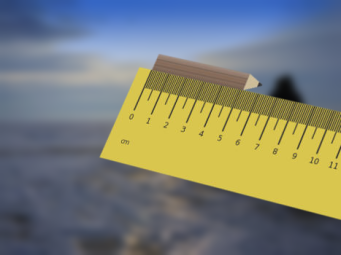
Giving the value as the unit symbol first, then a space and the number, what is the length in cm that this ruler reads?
cm 6
